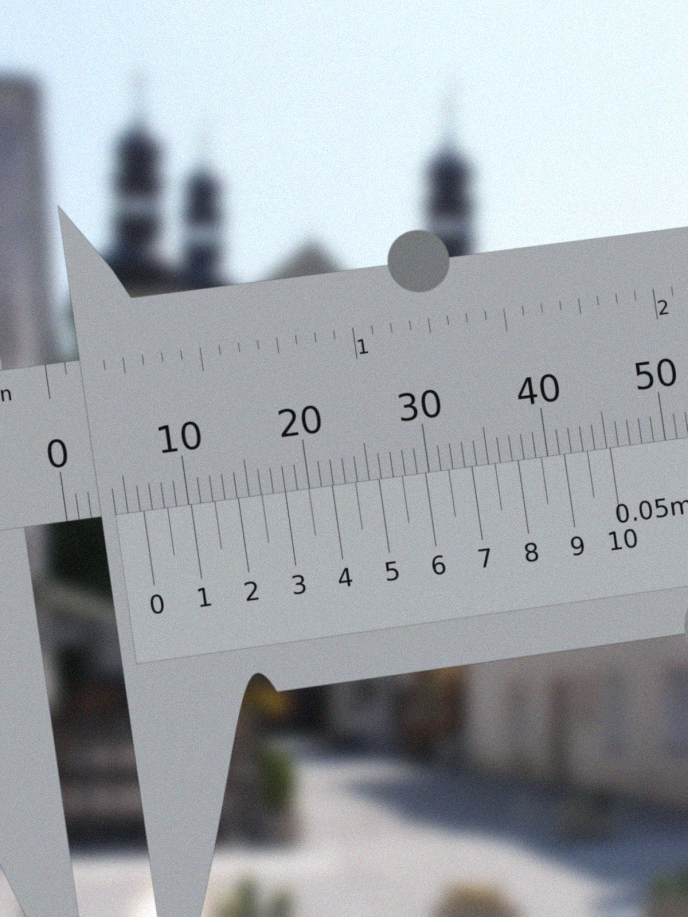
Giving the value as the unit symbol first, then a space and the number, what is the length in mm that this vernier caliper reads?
mm 6.3
